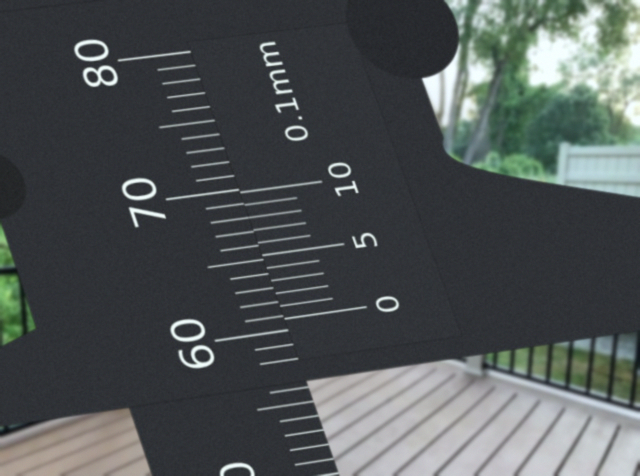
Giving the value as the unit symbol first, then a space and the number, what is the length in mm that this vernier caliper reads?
mm 60.8
